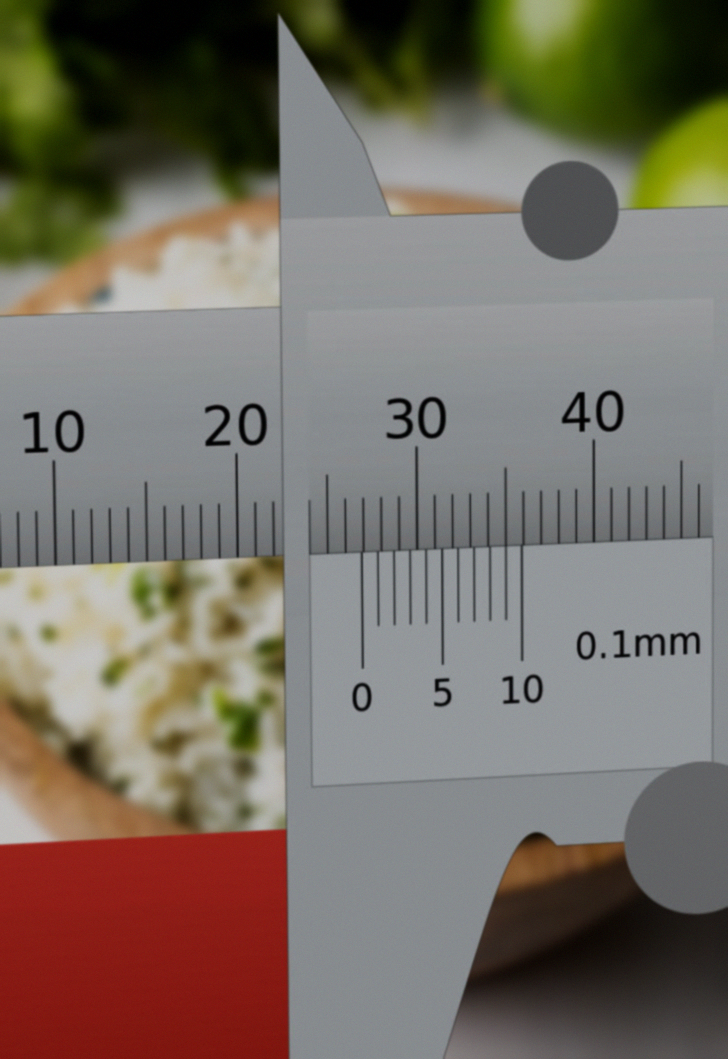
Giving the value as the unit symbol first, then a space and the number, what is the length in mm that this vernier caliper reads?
mm 26.9
